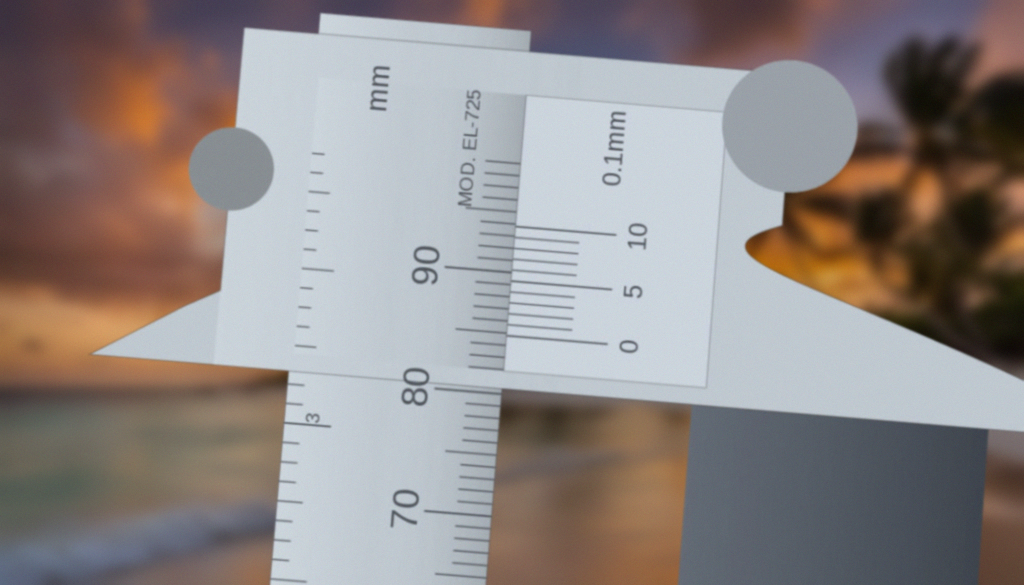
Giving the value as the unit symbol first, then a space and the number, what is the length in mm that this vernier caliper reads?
mm 84.8
